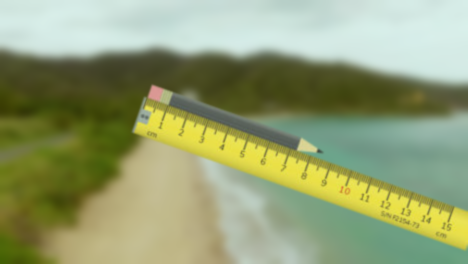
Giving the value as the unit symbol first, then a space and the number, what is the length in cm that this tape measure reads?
cm 8.5
